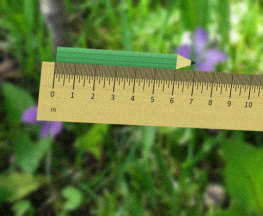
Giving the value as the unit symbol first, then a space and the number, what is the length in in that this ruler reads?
in 7
